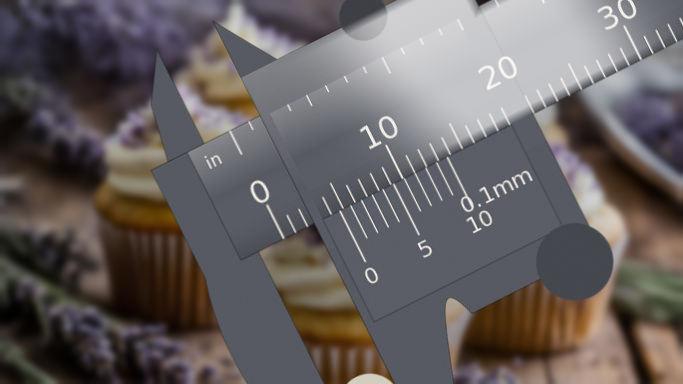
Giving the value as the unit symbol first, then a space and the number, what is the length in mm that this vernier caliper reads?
mm 4.7
